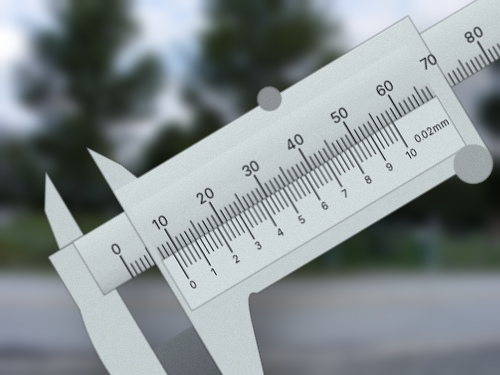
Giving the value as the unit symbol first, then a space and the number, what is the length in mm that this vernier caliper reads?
mm 9.0
